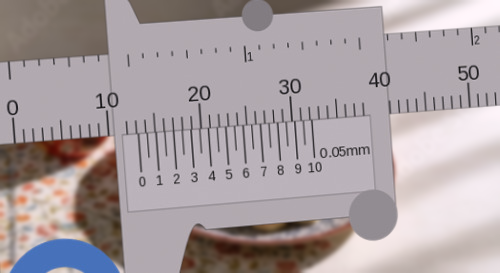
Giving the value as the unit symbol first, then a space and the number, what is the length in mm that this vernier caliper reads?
mm 13.2
